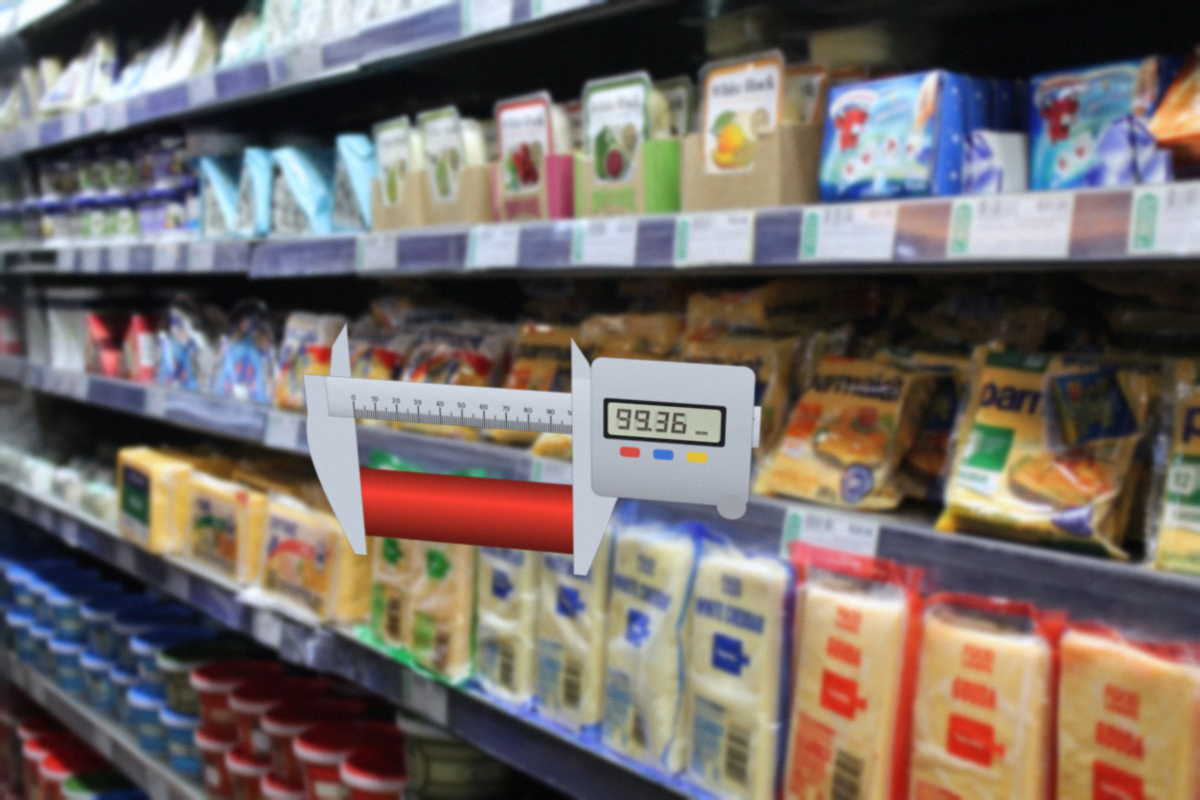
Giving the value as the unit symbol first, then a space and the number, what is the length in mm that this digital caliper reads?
mm 99.36
